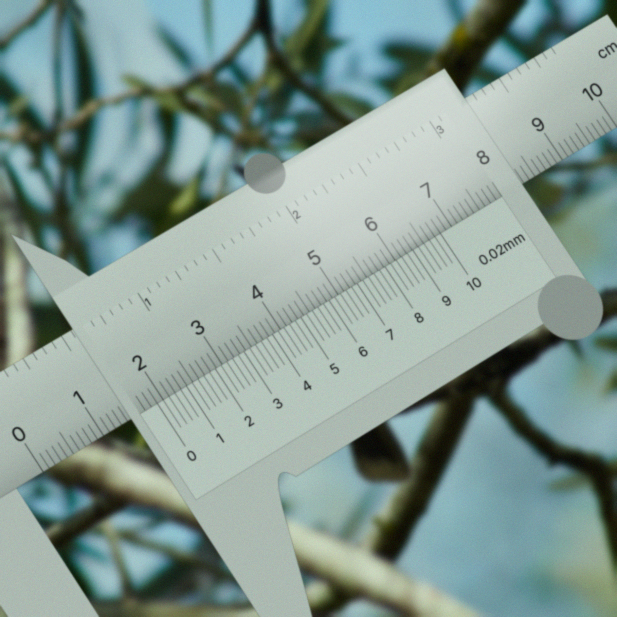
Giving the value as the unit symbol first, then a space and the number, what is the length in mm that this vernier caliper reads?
mm 19.0
